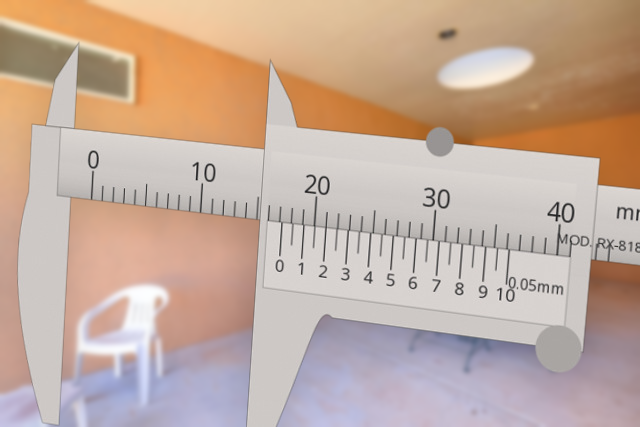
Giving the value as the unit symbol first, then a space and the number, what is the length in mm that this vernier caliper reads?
mm 17.2
